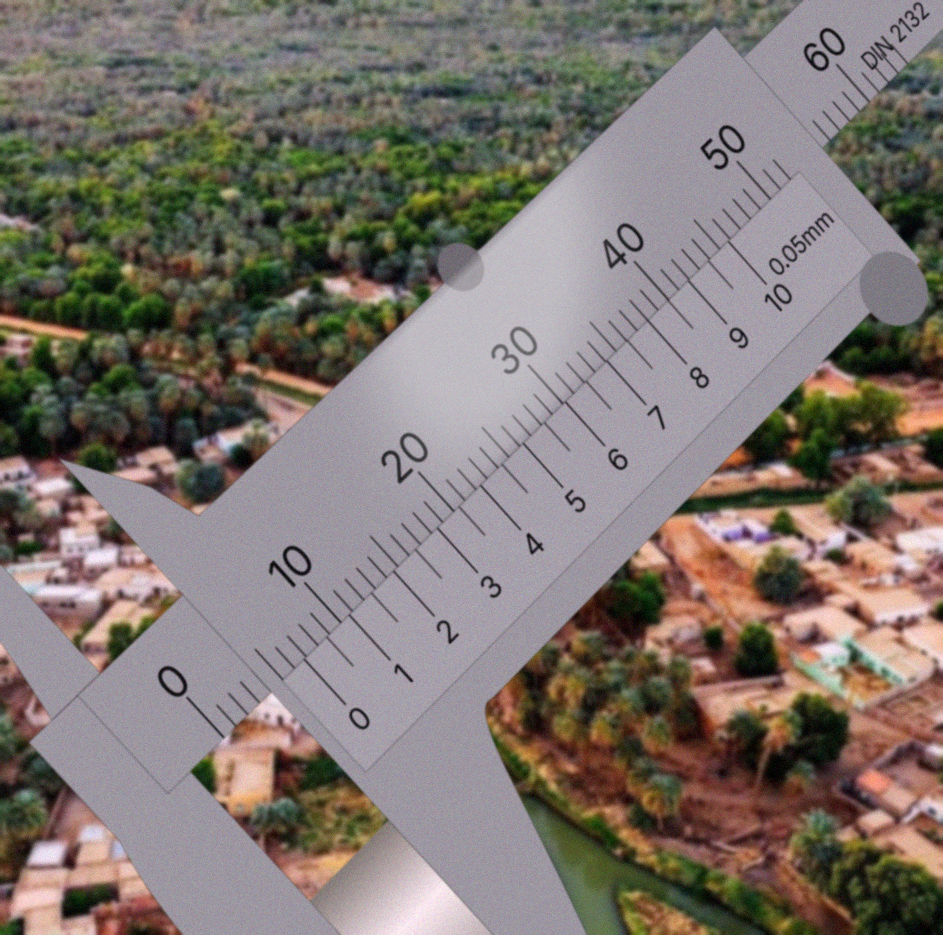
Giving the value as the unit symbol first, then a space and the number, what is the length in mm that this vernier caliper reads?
mm 6.8
